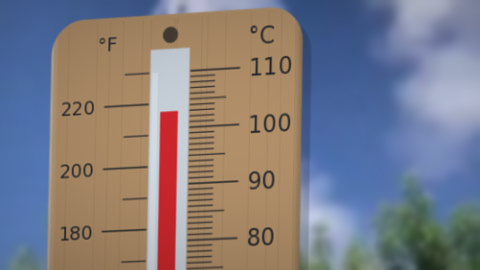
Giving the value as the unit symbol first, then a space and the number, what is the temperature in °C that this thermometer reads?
°C 103
